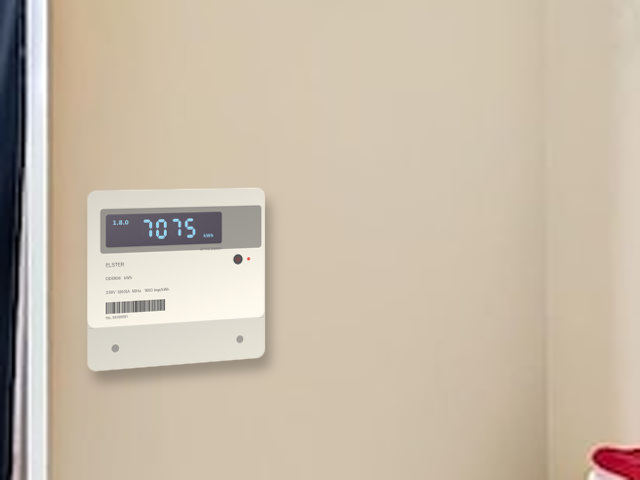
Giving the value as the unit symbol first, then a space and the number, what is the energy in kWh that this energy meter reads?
kWh 7075
